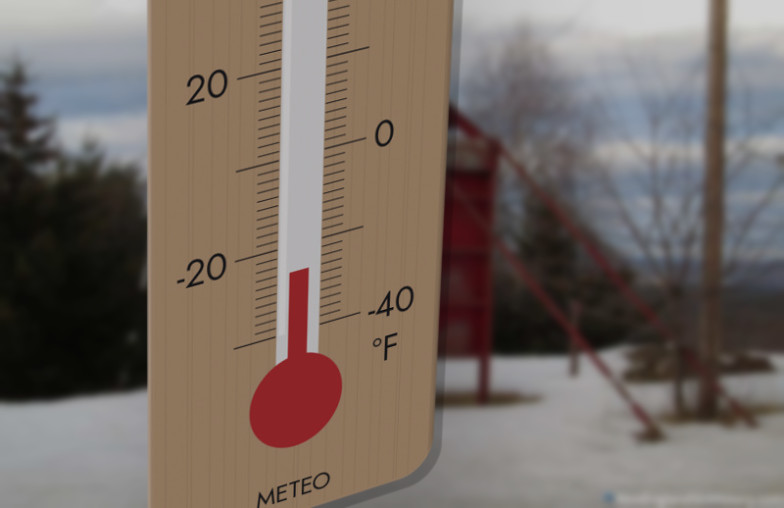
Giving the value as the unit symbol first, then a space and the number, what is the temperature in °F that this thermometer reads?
°F -26
